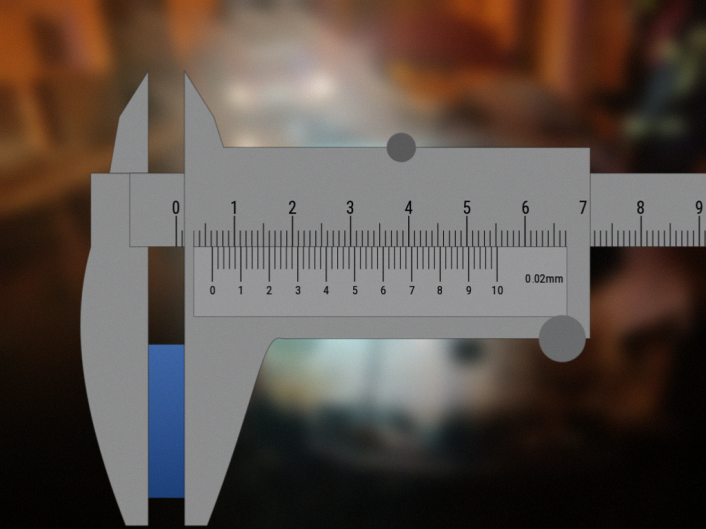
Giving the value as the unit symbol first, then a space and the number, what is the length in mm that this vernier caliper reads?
mm 6.2
